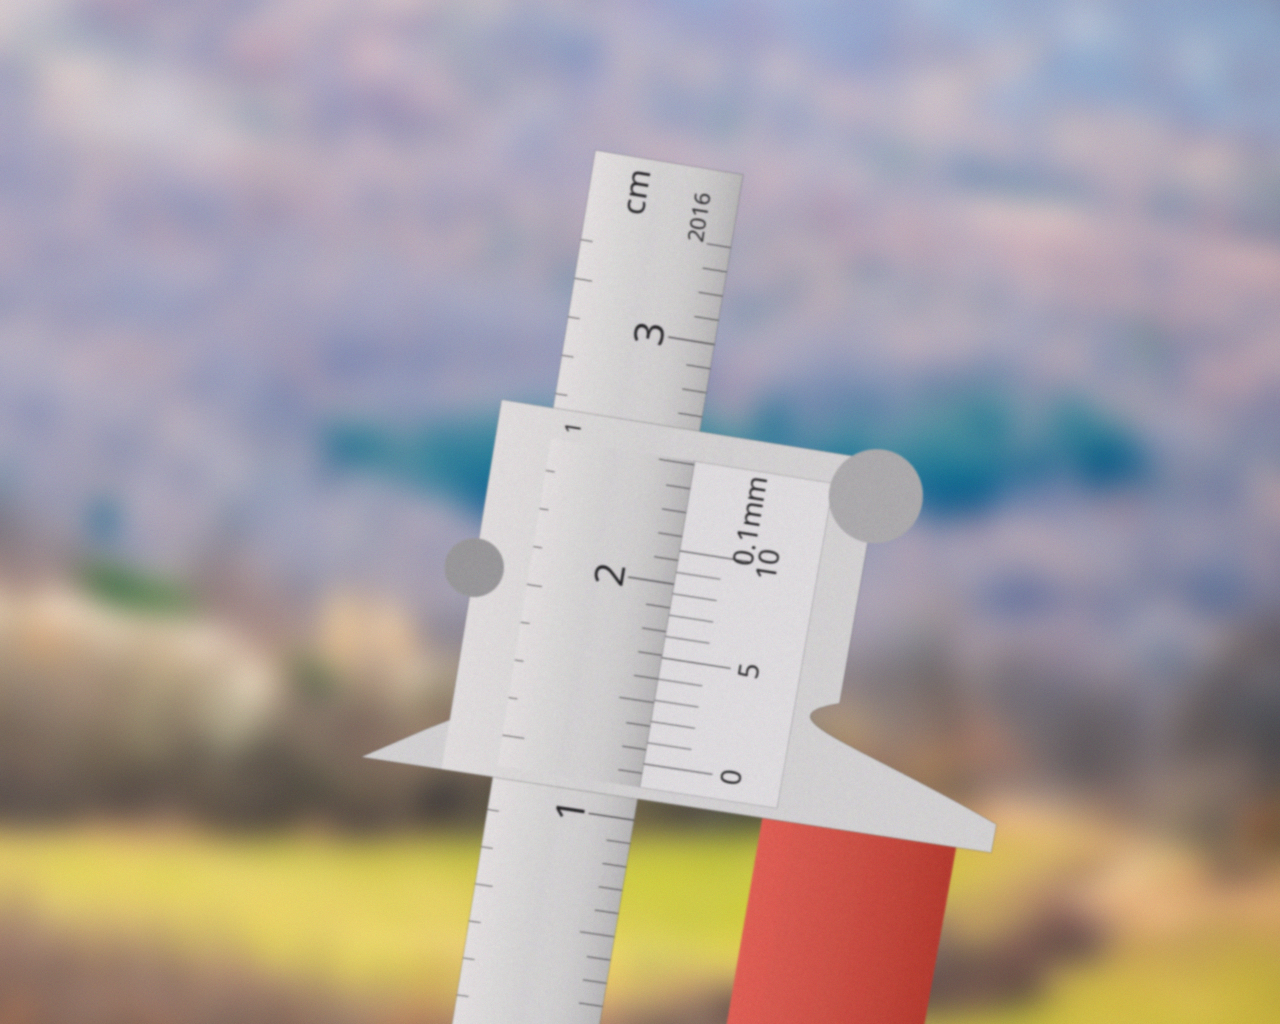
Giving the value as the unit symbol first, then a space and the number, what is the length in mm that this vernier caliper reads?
mm 12.4
